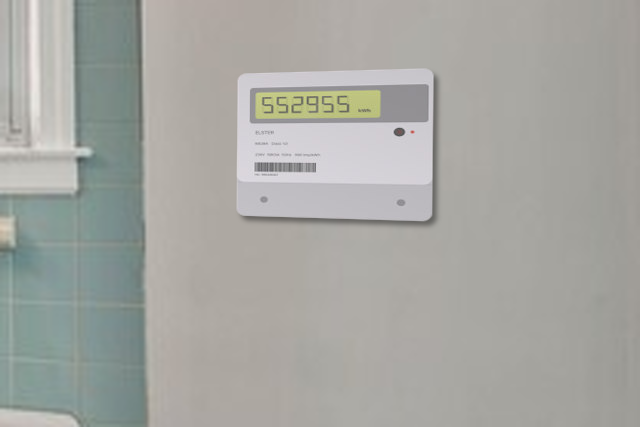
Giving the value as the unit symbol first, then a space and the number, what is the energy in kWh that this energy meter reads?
kWh 552955
